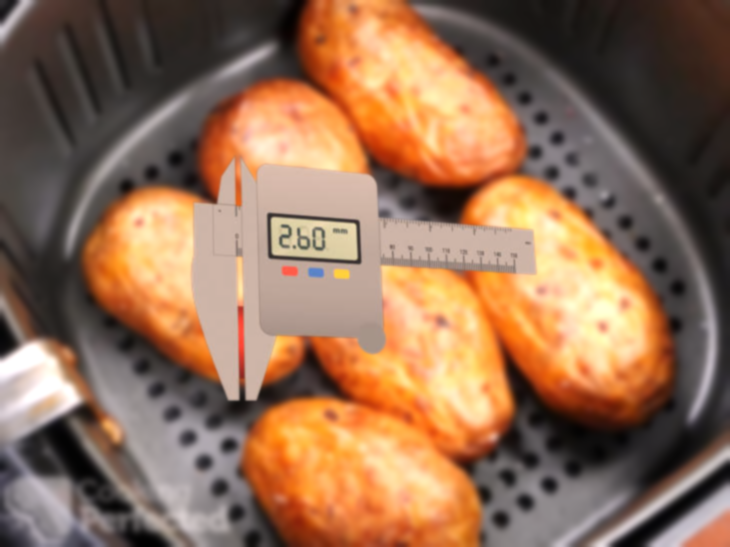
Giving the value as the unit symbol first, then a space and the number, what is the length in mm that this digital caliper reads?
mm 2.60
